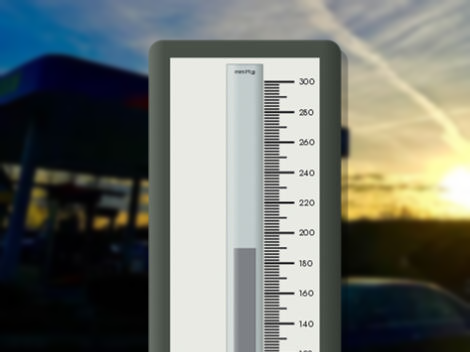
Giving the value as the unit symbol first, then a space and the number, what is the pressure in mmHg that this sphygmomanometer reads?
mmHg 190
